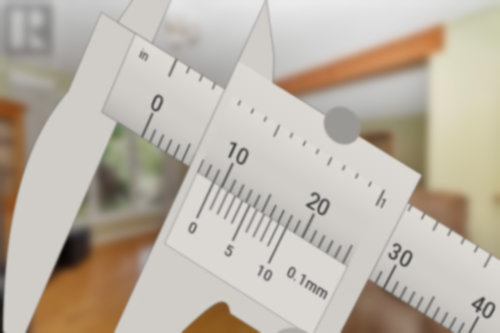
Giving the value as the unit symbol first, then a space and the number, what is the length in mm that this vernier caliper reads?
mm 9.0
